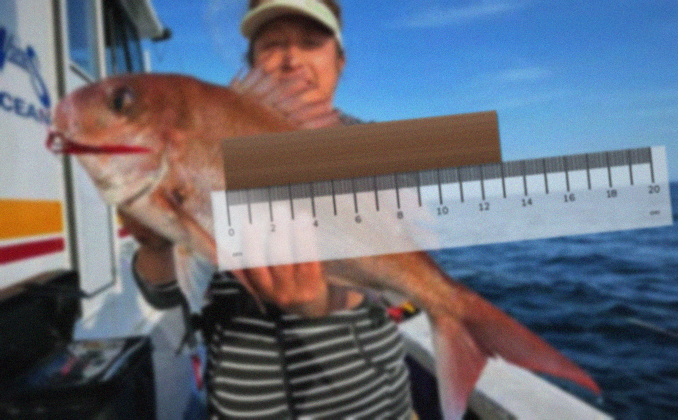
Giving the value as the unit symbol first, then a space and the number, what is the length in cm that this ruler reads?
cm 13
